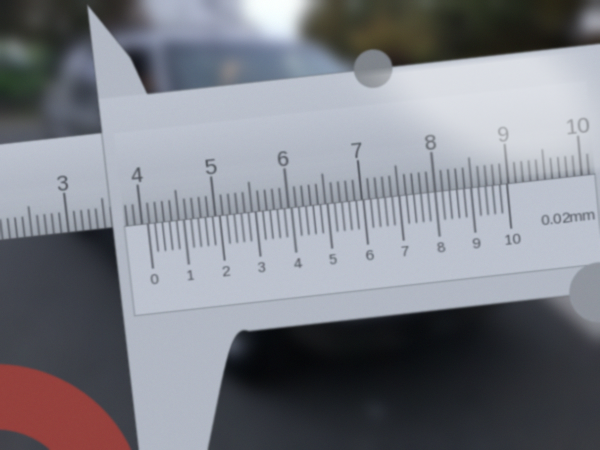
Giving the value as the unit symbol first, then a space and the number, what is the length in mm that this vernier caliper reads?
mm 40.8
